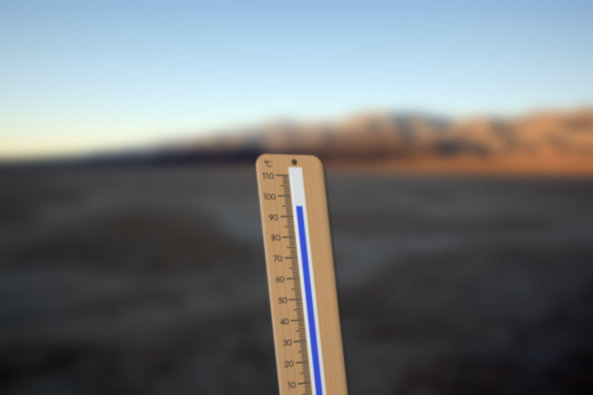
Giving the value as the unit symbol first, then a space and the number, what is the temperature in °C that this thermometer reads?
°C 95
